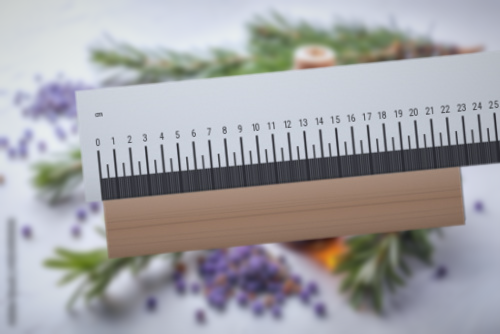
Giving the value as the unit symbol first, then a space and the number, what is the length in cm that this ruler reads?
cm 22.5
